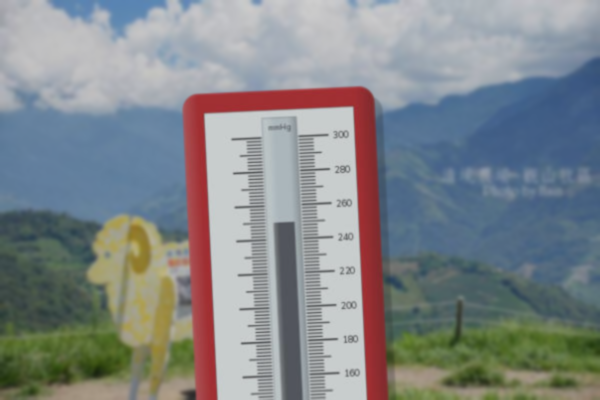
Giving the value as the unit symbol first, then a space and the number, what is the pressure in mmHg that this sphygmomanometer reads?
mmHg 250
